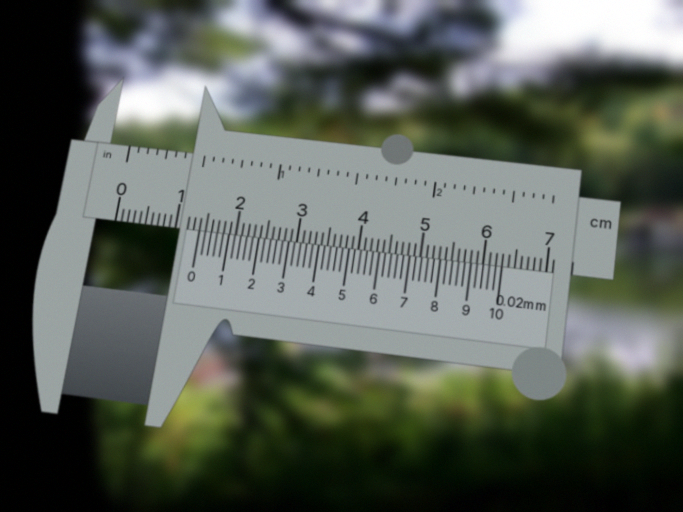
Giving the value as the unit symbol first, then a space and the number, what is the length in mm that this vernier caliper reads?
mm 14.0
